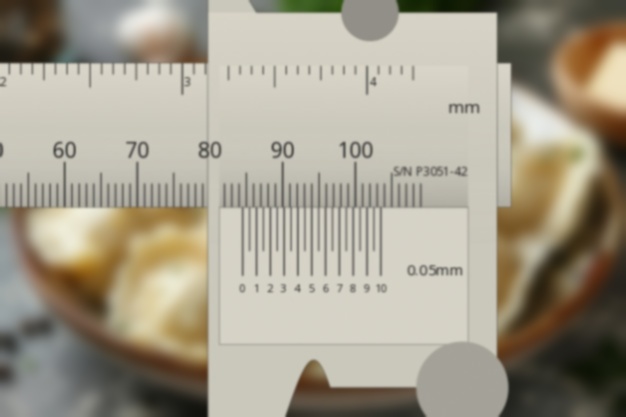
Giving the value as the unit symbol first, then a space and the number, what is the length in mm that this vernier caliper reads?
mm 84.5
